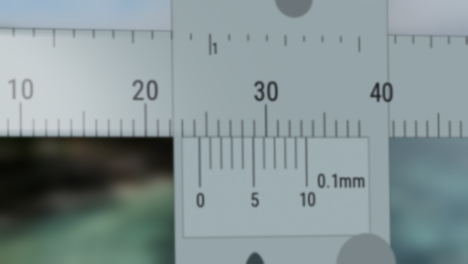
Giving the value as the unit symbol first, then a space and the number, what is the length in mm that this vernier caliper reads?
mm 24.4
